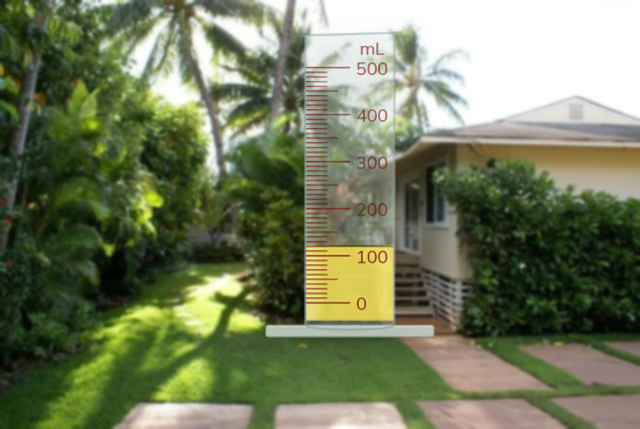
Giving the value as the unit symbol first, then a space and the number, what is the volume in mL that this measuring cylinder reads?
mL 120
